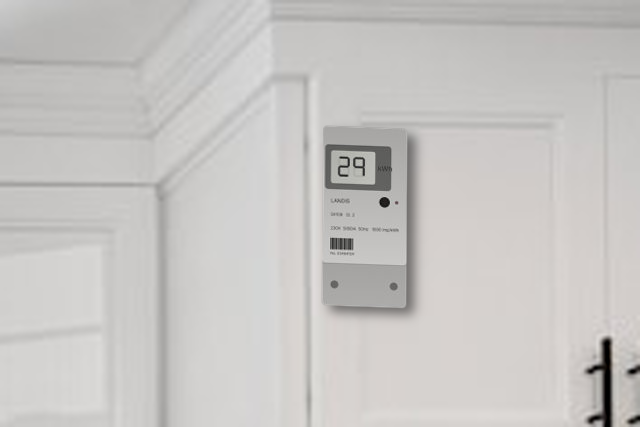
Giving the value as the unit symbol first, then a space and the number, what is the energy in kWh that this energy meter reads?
kWh 29
